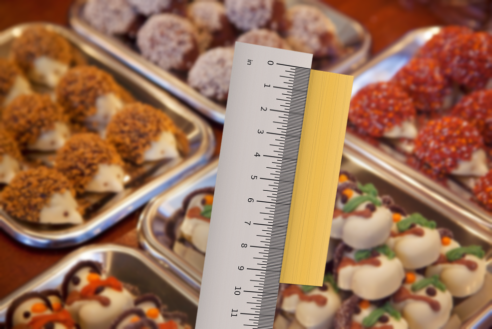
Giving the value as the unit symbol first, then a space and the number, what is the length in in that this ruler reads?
in 9.5
